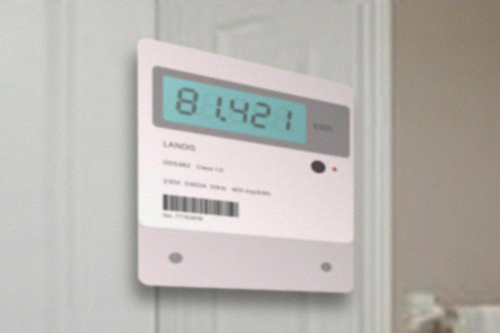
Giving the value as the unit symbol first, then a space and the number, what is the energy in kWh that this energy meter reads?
kWh 81.421
